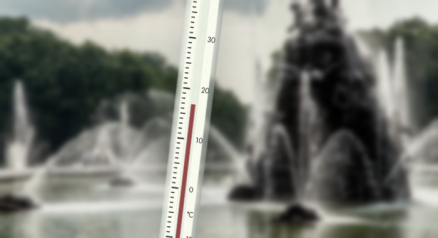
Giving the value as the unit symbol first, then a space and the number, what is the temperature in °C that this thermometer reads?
°C 17
